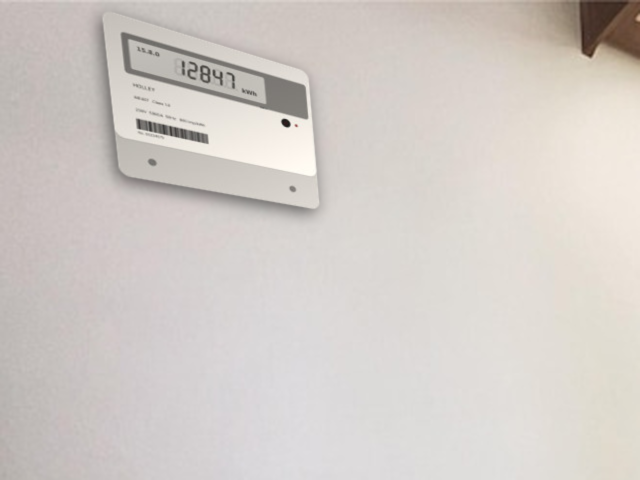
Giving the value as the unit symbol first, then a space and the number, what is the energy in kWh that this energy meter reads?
kWh 12847
